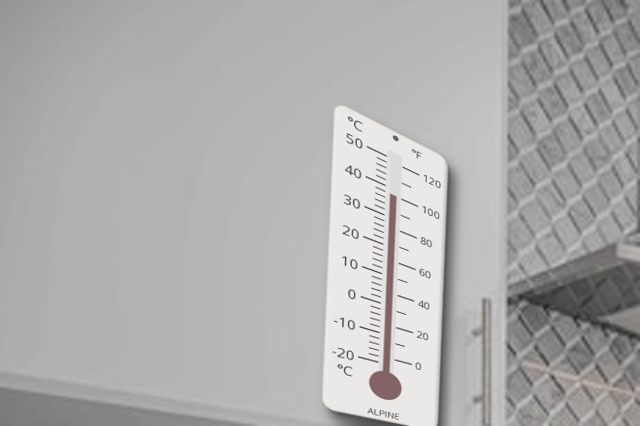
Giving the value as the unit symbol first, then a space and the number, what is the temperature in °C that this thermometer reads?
°C 38
